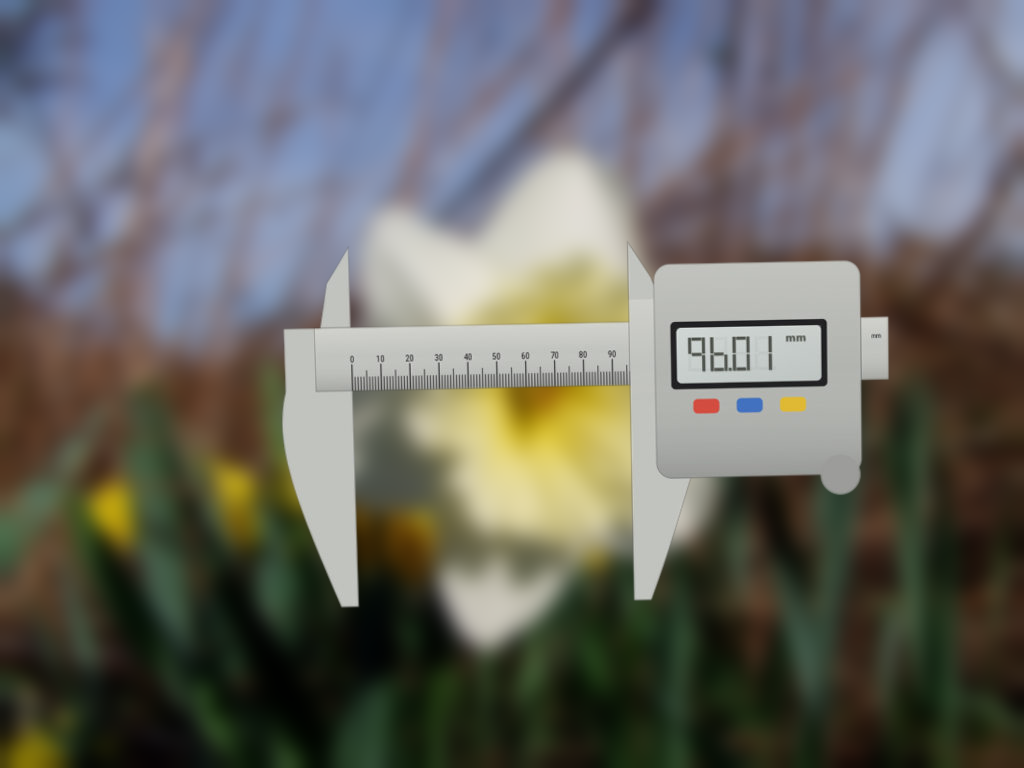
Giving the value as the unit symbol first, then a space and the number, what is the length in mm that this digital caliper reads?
mm 96.01
